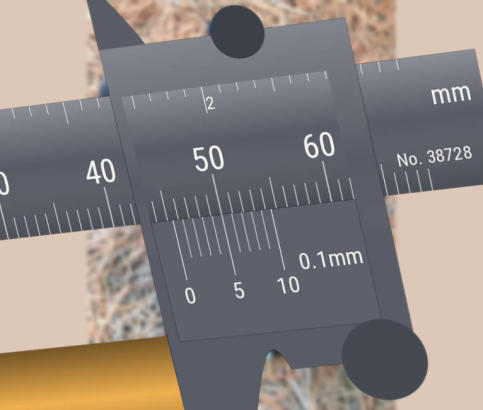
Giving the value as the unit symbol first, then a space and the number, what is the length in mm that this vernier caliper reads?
mm 45.5
